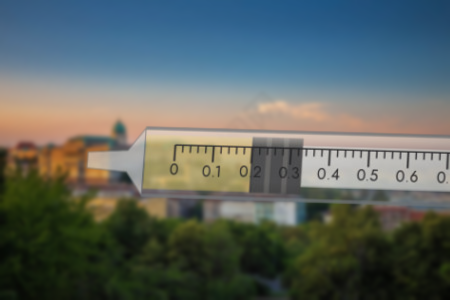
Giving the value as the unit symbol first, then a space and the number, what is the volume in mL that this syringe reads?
mL 0.2
